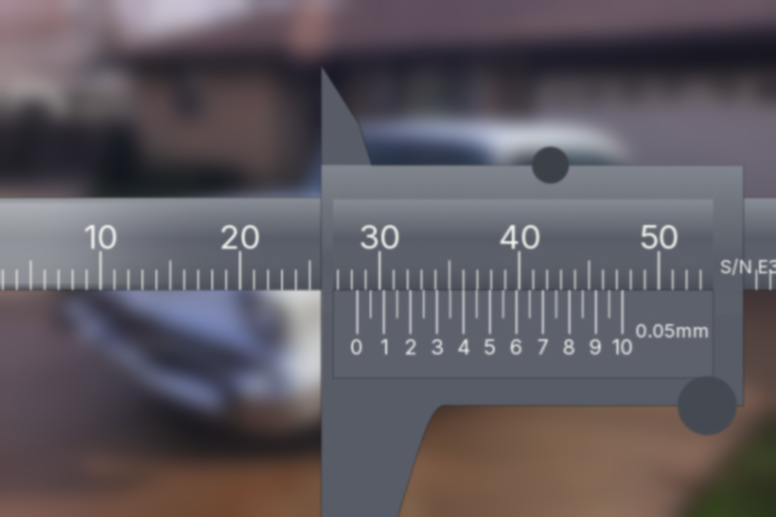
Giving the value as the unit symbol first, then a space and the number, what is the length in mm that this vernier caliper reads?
mm 28.4
